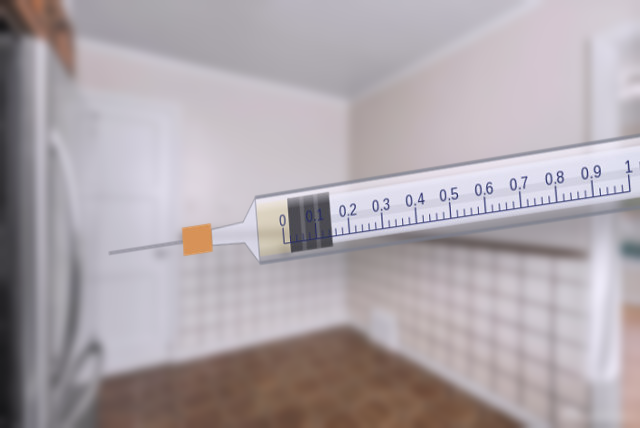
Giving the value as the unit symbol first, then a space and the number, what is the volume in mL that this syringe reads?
mL 0.02
